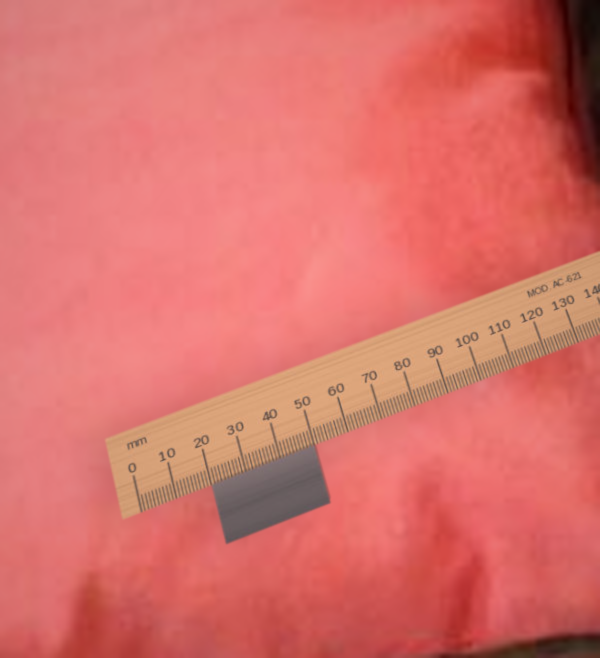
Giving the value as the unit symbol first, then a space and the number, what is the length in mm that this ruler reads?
mm 30
